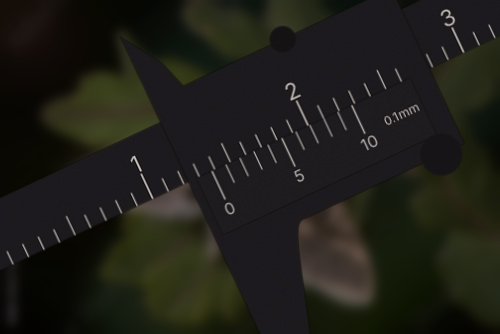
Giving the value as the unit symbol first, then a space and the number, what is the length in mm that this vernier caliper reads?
mm 13.8
